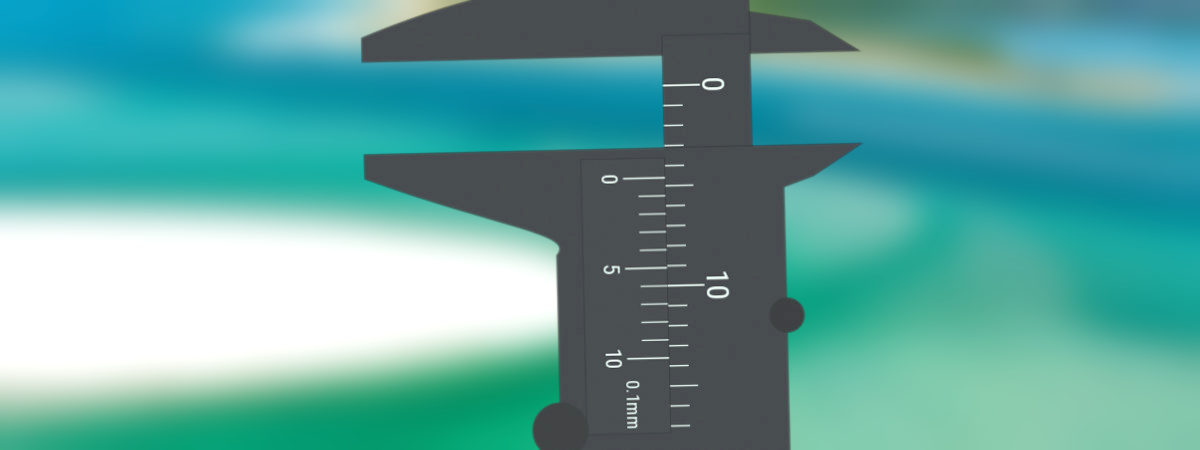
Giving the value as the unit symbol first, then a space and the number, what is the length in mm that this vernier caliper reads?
mm 4.6
